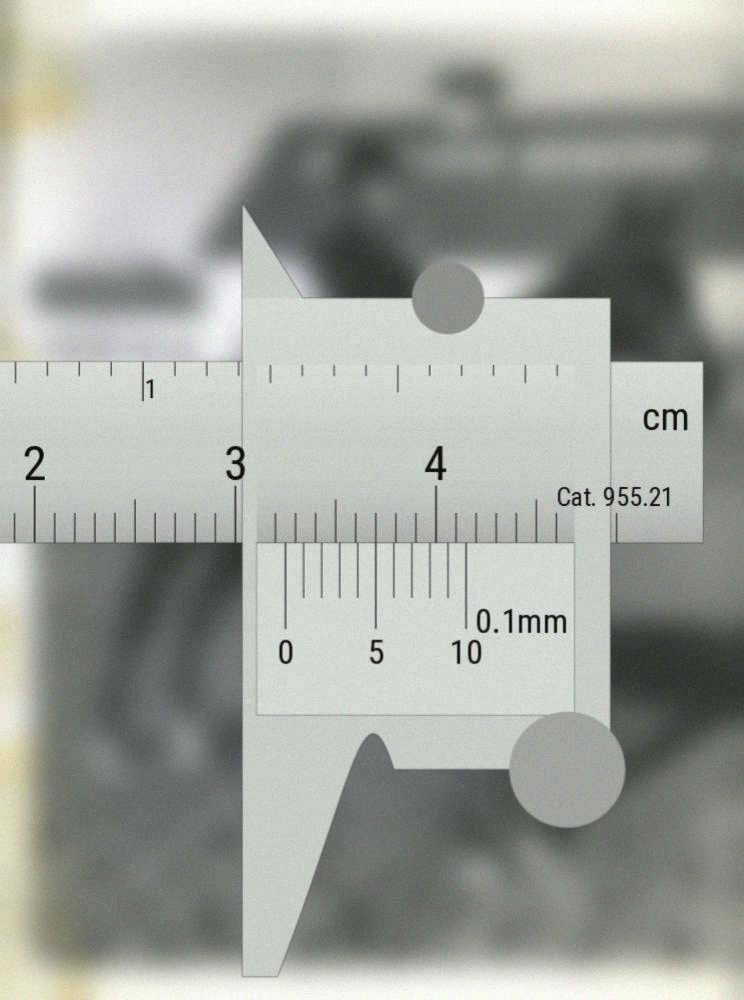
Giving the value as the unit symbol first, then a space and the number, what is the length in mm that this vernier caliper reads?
mm 32.5
